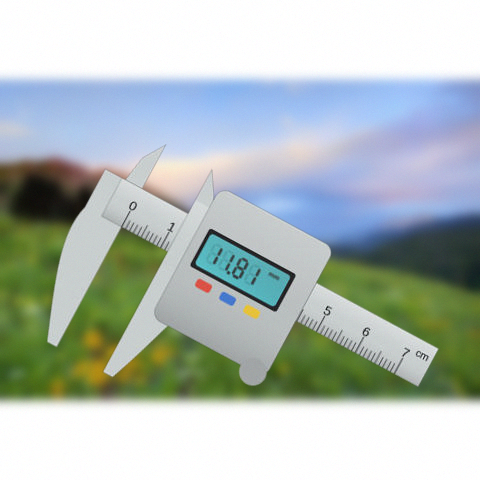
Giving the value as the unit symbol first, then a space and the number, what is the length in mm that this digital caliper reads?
mm 11.81
